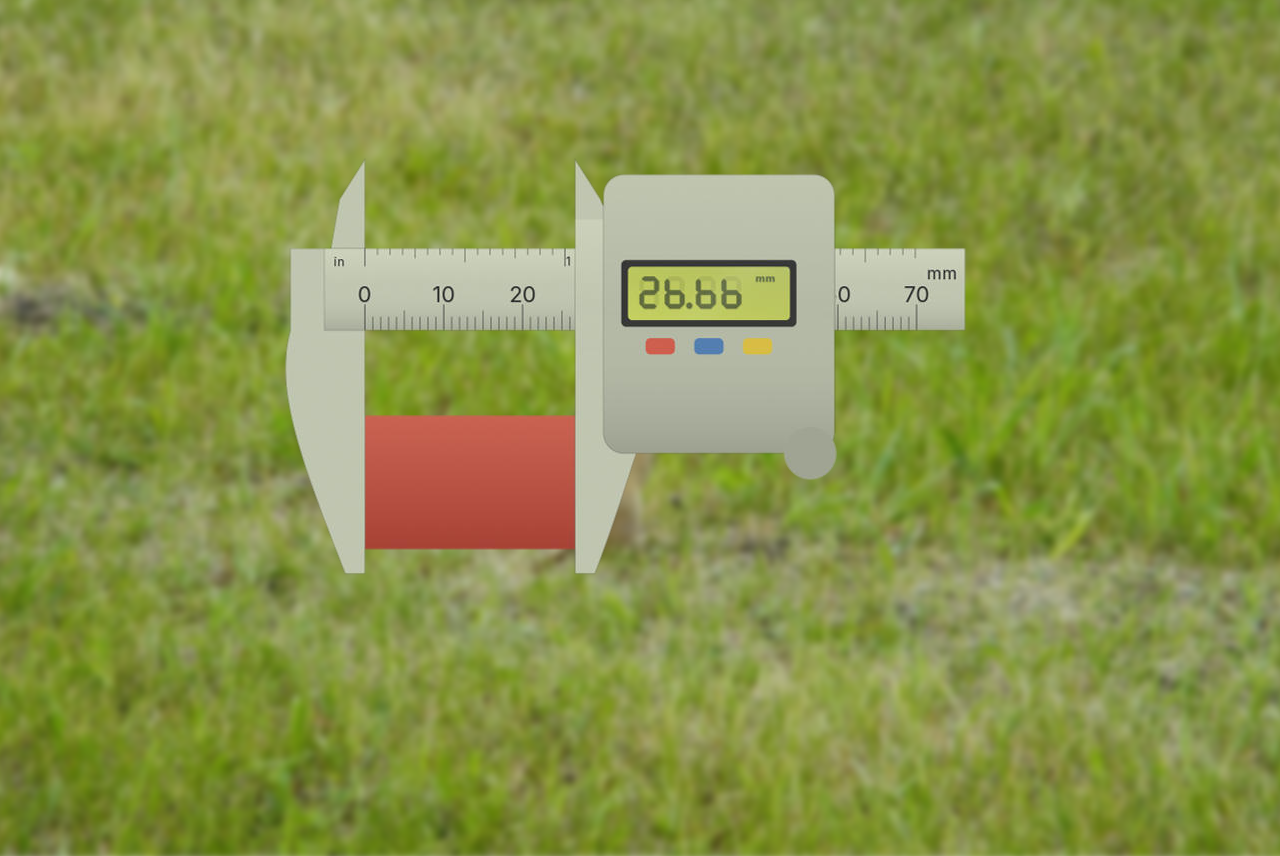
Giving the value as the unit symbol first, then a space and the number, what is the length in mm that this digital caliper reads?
mm 26.66
